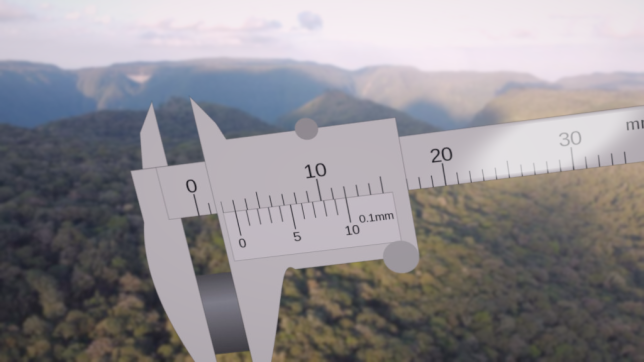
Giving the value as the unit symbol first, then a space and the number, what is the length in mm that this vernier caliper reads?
mm 3.0
